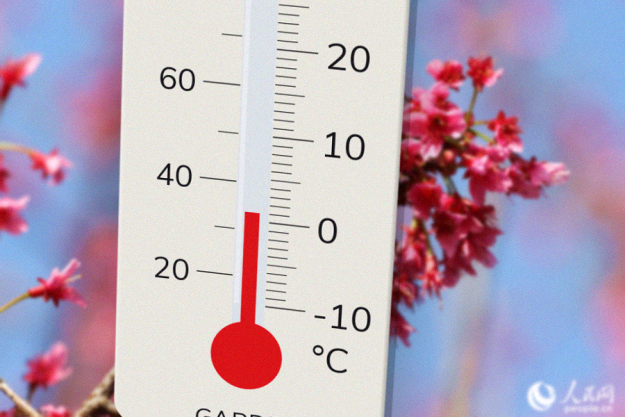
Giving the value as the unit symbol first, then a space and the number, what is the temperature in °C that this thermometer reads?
°C 1
